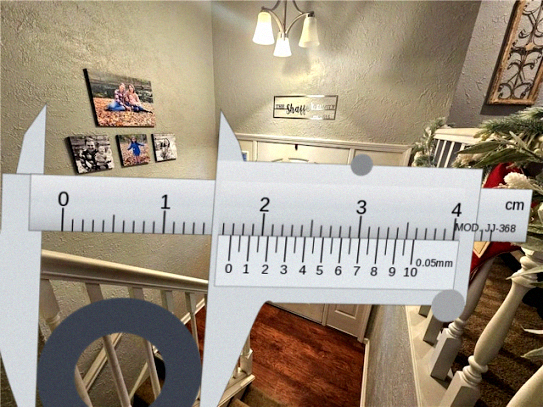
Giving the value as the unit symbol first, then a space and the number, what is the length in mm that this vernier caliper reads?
mm 16.8
